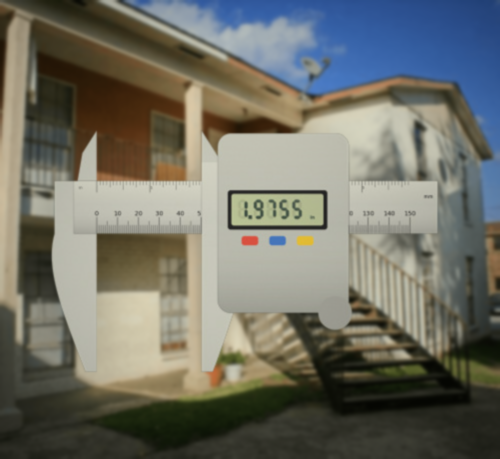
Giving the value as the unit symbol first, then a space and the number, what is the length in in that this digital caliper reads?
in 1.9755
